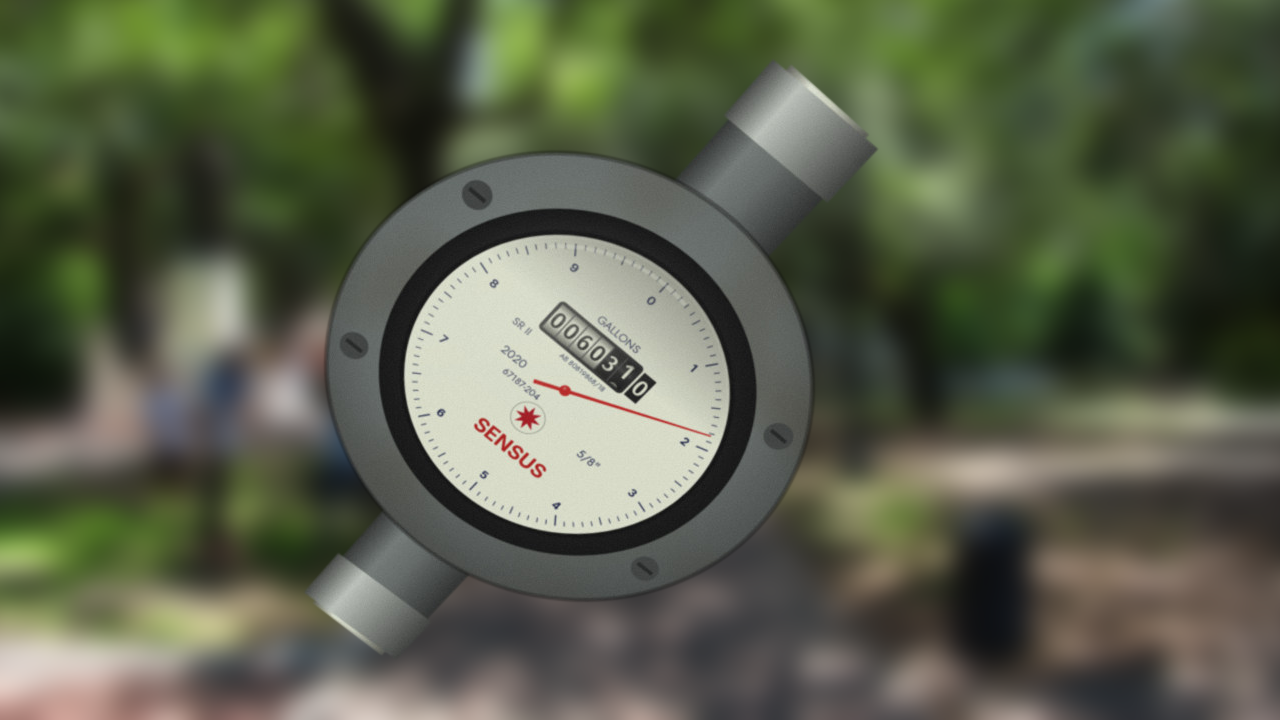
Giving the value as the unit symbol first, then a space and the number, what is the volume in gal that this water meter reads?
gal 60311.8
